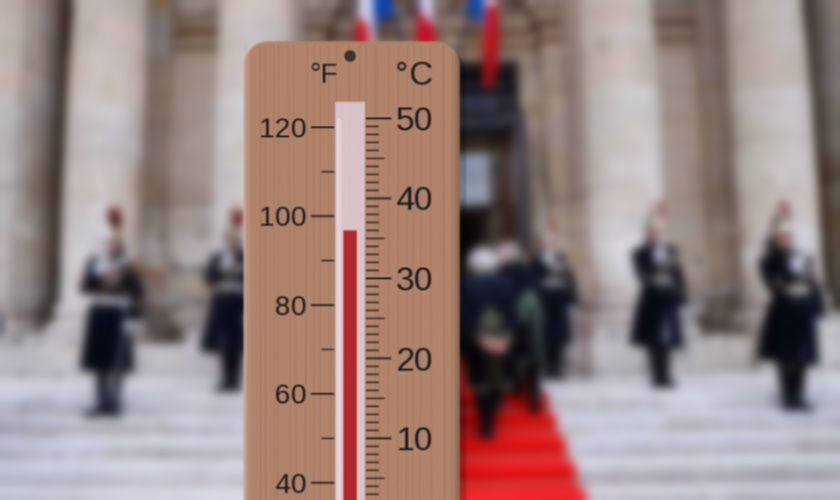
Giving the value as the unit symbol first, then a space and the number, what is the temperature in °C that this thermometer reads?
°C 36
